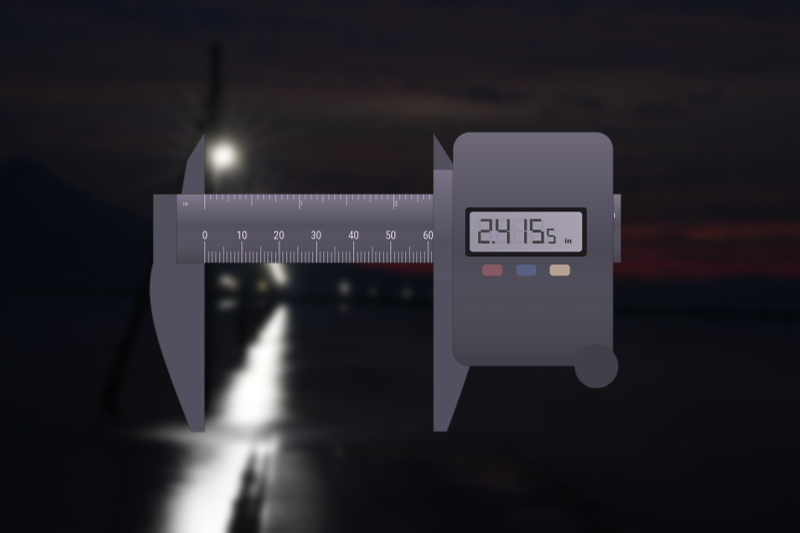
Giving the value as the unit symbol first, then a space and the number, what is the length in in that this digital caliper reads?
in 2.4155
